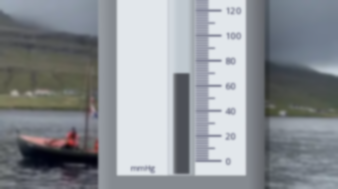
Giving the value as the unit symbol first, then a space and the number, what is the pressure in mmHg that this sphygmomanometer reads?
mmHg 70
